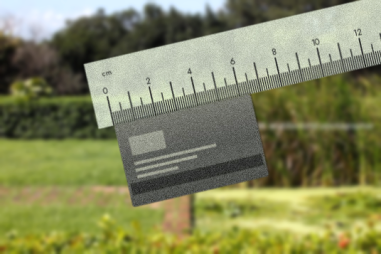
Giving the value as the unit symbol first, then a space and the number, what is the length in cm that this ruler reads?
cm 6.5
